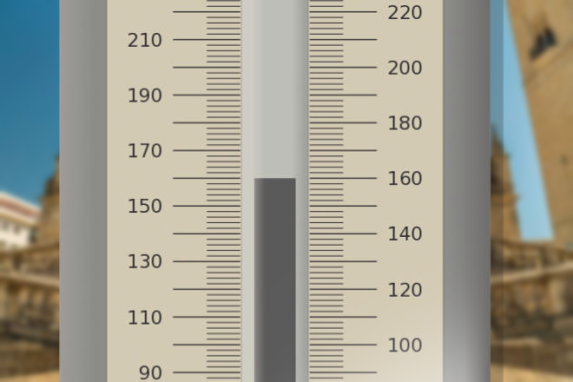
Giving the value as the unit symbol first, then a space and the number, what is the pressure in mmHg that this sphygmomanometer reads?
mmHg 160
